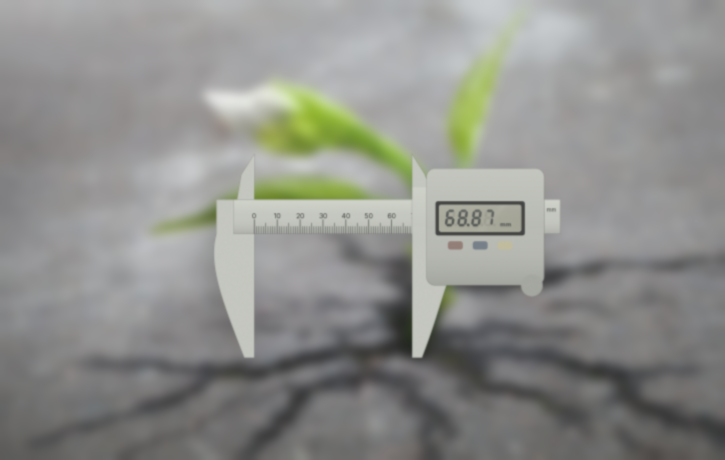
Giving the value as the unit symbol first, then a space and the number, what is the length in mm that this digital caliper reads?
mm 68.87
